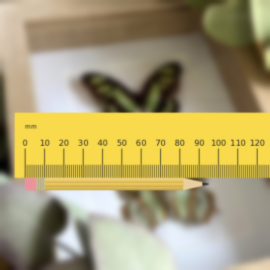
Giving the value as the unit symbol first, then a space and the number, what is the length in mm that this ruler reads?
mm 95
